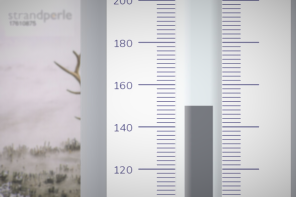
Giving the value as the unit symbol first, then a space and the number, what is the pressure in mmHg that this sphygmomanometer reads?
mmHg 150
